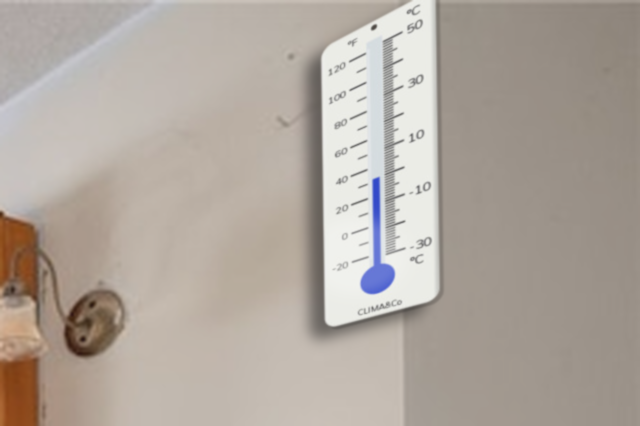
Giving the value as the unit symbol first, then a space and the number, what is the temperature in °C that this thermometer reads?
°C 0
